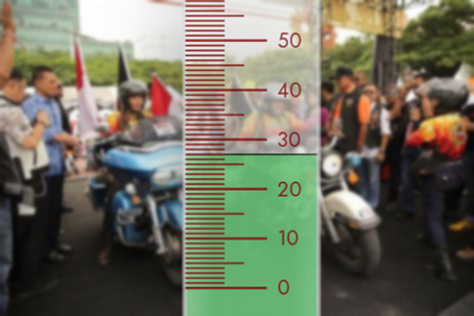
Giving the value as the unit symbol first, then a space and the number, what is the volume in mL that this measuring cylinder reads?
mL 27
